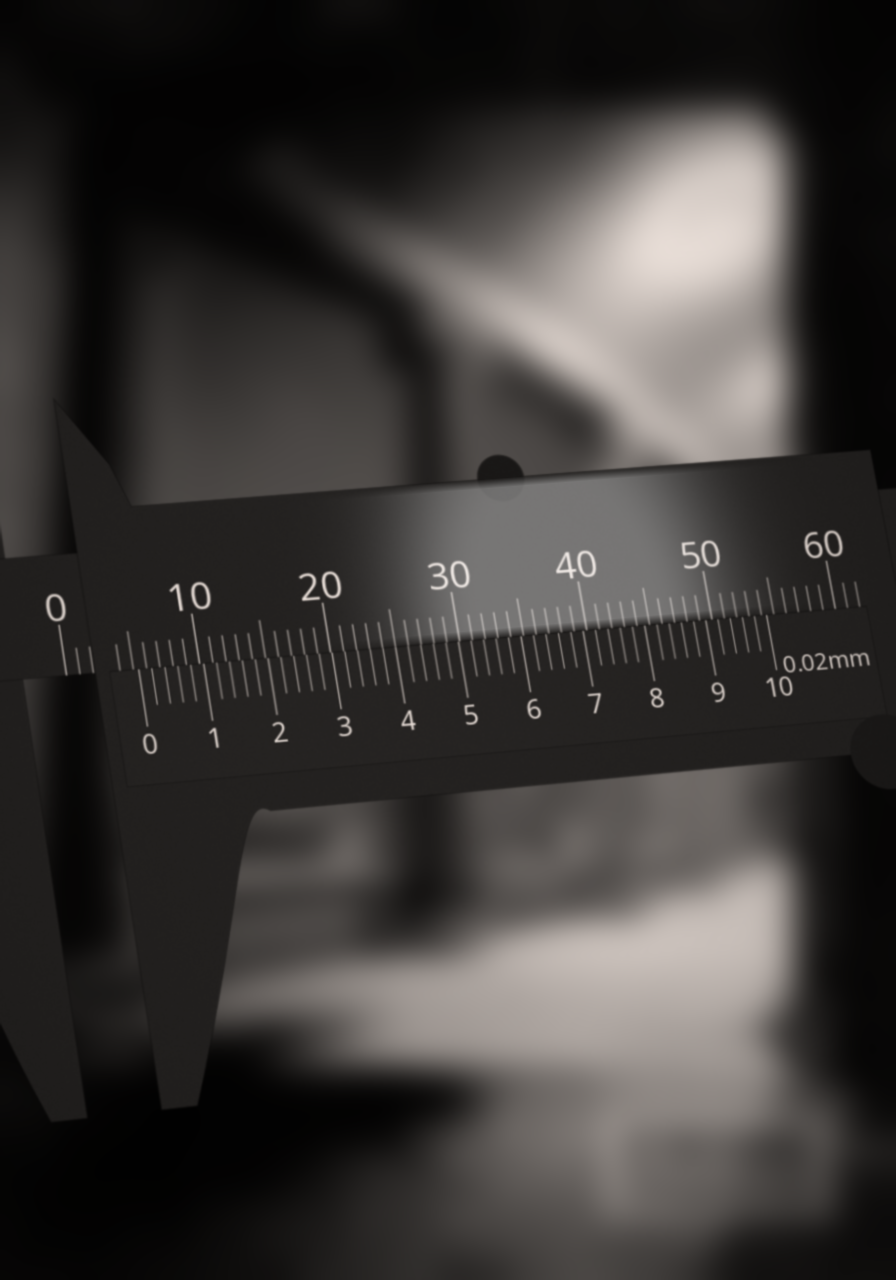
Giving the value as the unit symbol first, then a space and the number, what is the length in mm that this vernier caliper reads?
mm 5.4
